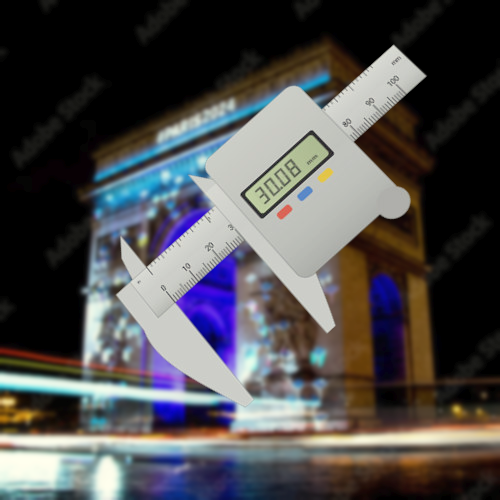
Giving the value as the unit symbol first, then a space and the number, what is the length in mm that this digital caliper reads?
mm 30.08
